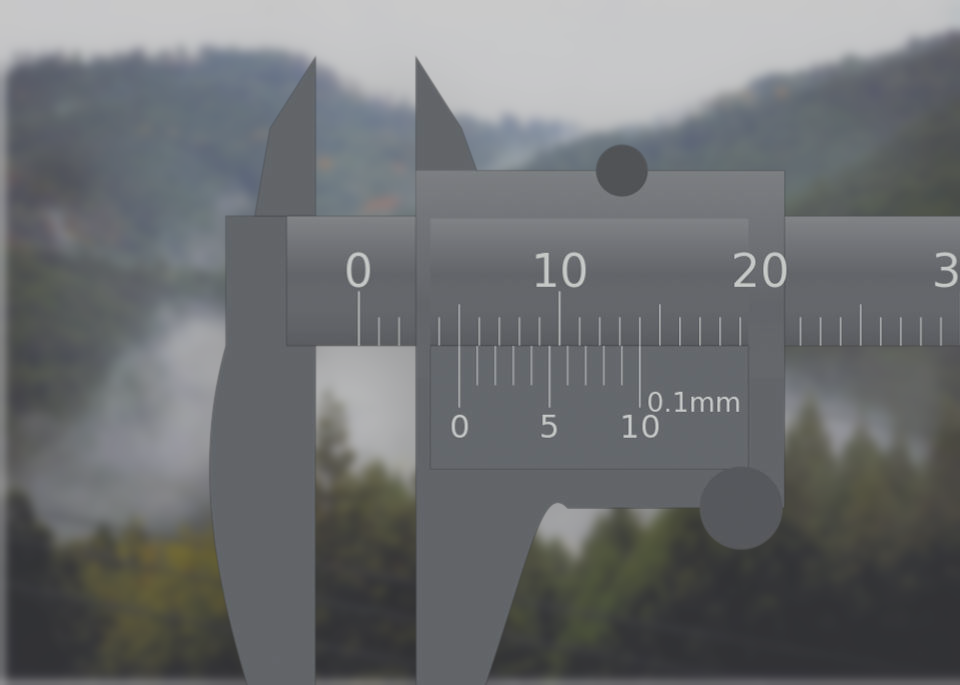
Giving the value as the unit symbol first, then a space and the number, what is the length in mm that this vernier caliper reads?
mm 5.0
